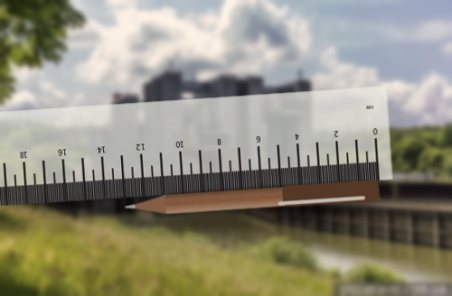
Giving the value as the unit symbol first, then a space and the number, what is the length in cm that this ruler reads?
cm 13
